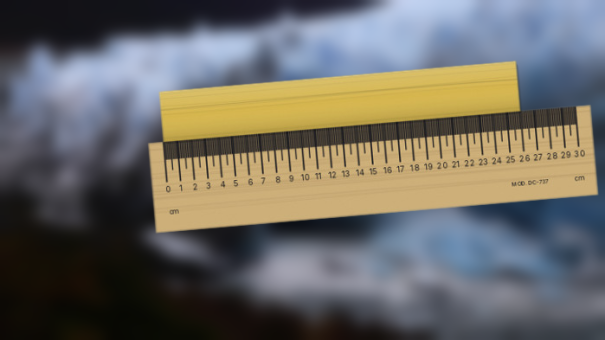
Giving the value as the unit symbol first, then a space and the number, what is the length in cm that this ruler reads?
cm 26
